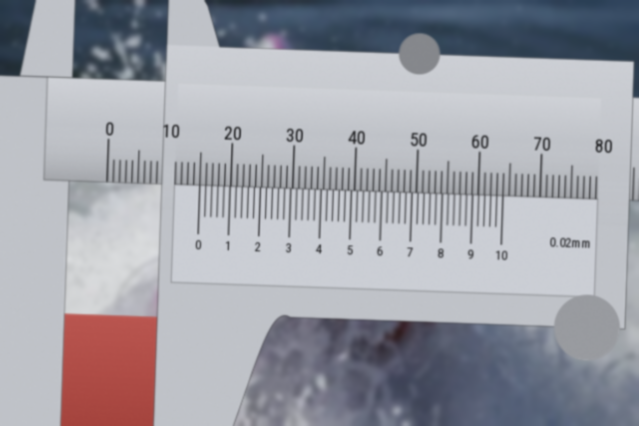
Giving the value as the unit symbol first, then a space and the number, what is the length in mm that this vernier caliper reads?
mm 15.0
